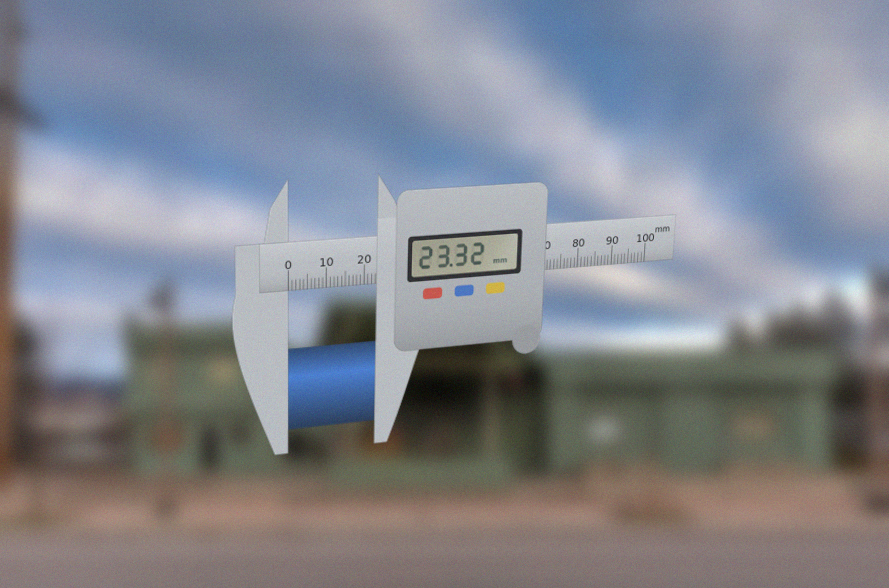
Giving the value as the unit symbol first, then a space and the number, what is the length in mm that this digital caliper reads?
mm 23.32
